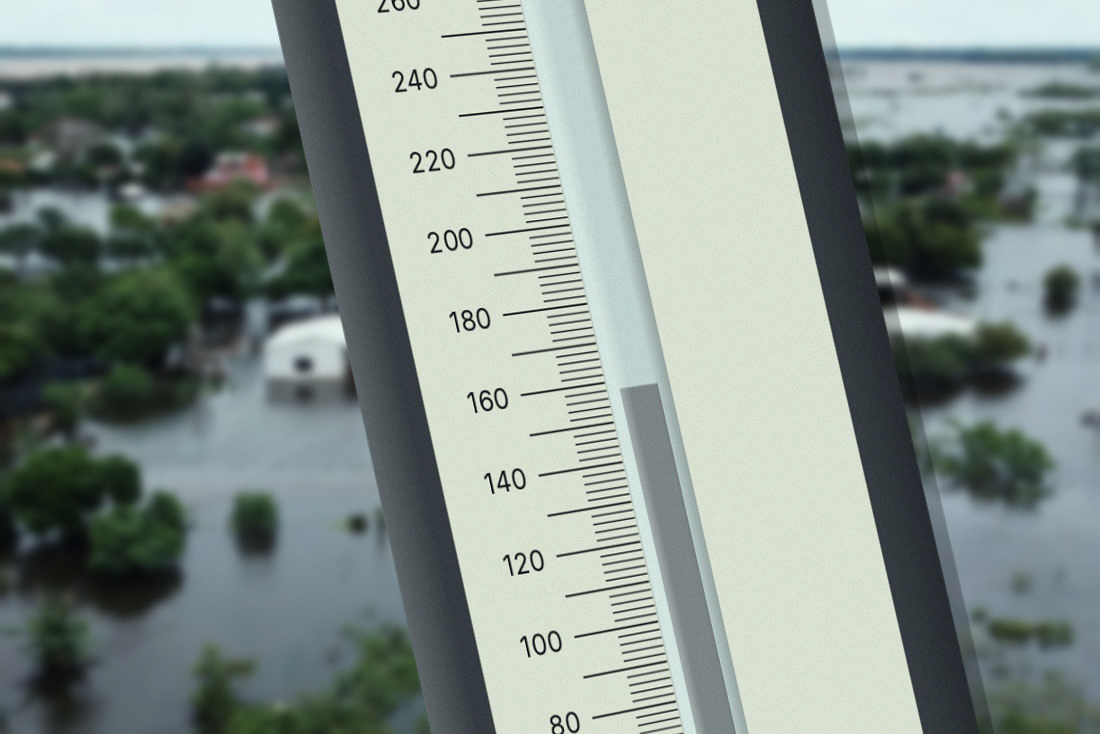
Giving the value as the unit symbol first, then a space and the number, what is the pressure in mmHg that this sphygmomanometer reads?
mmHg 158
